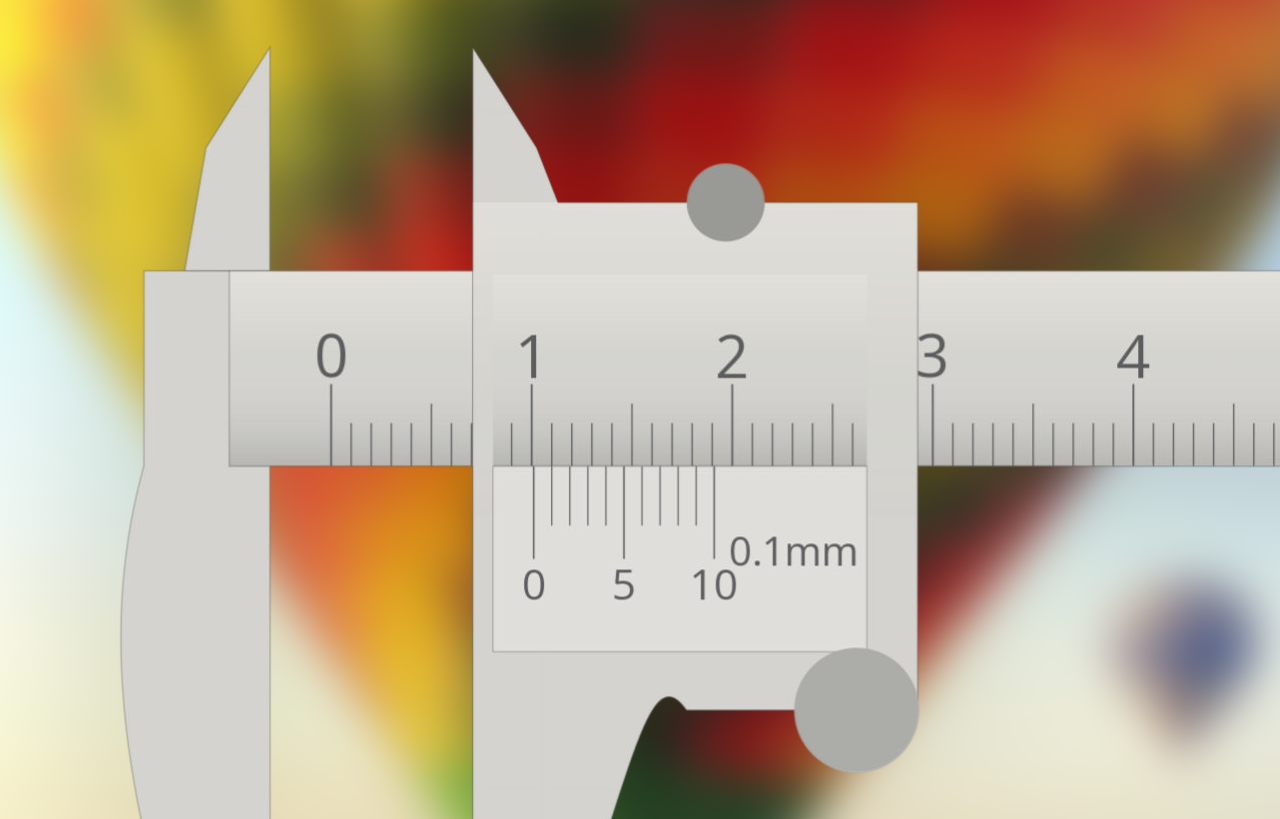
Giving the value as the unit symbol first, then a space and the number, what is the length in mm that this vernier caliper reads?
mm 10.1
